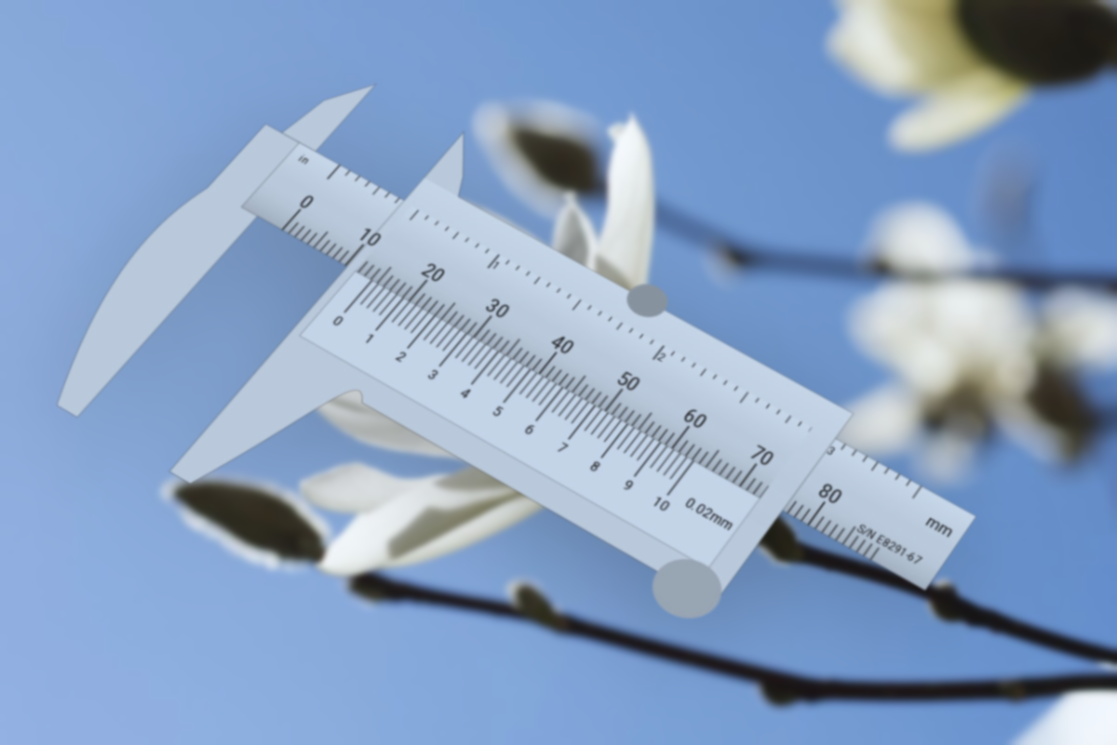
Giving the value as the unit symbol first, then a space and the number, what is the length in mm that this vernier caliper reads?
mm 14.2
